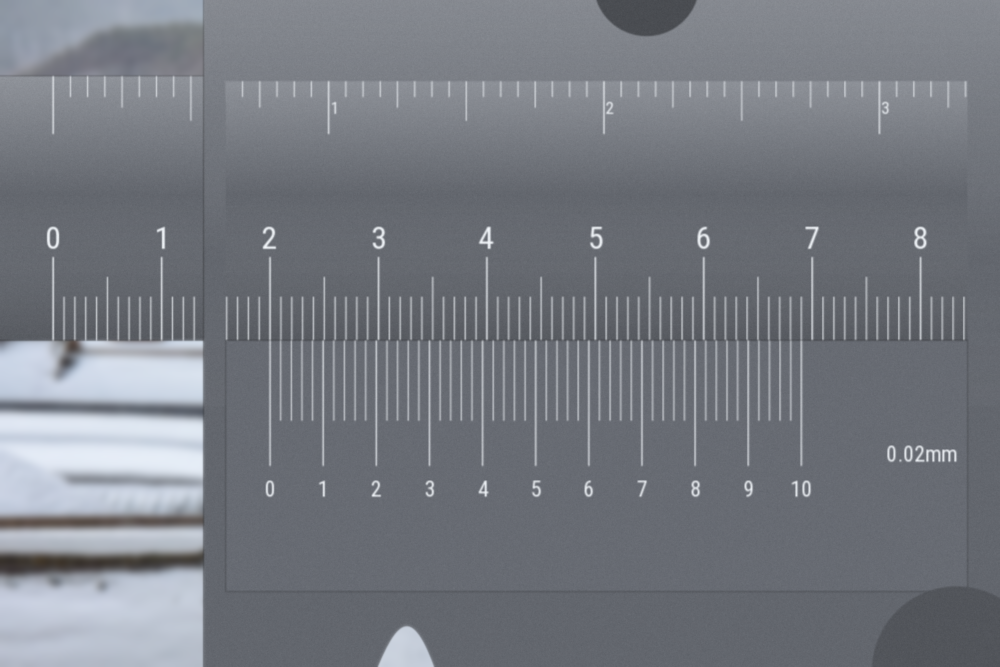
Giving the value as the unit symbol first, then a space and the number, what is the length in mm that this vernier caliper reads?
mm 20.0
